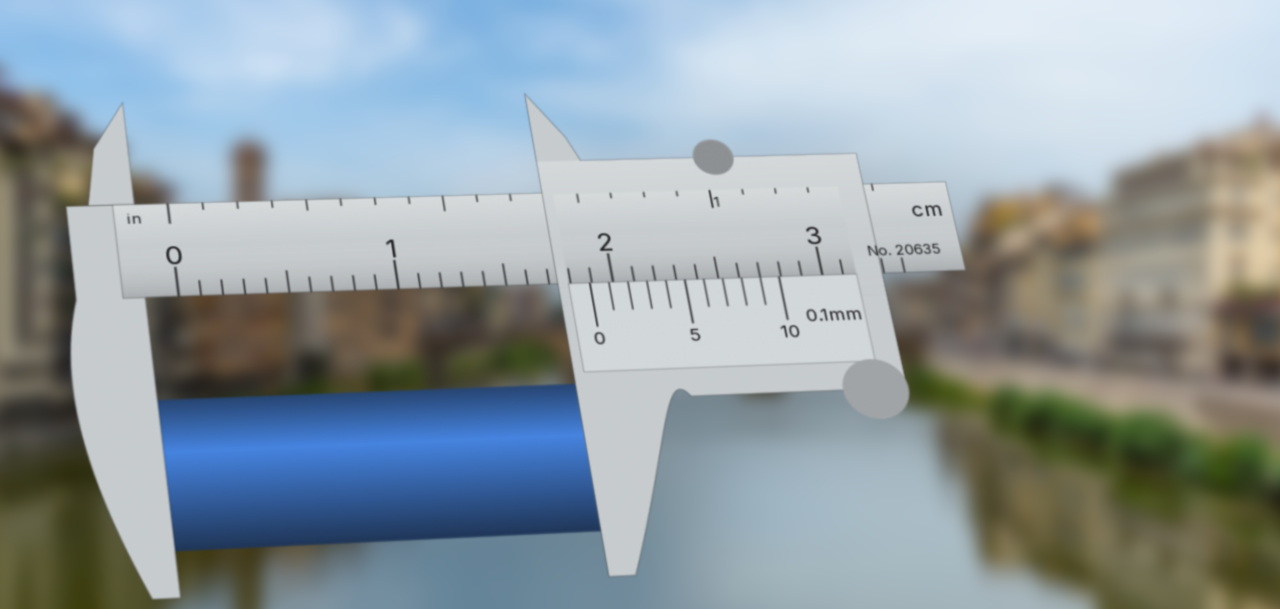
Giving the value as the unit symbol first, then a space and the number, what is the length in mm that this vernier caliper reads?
mm 18.9
